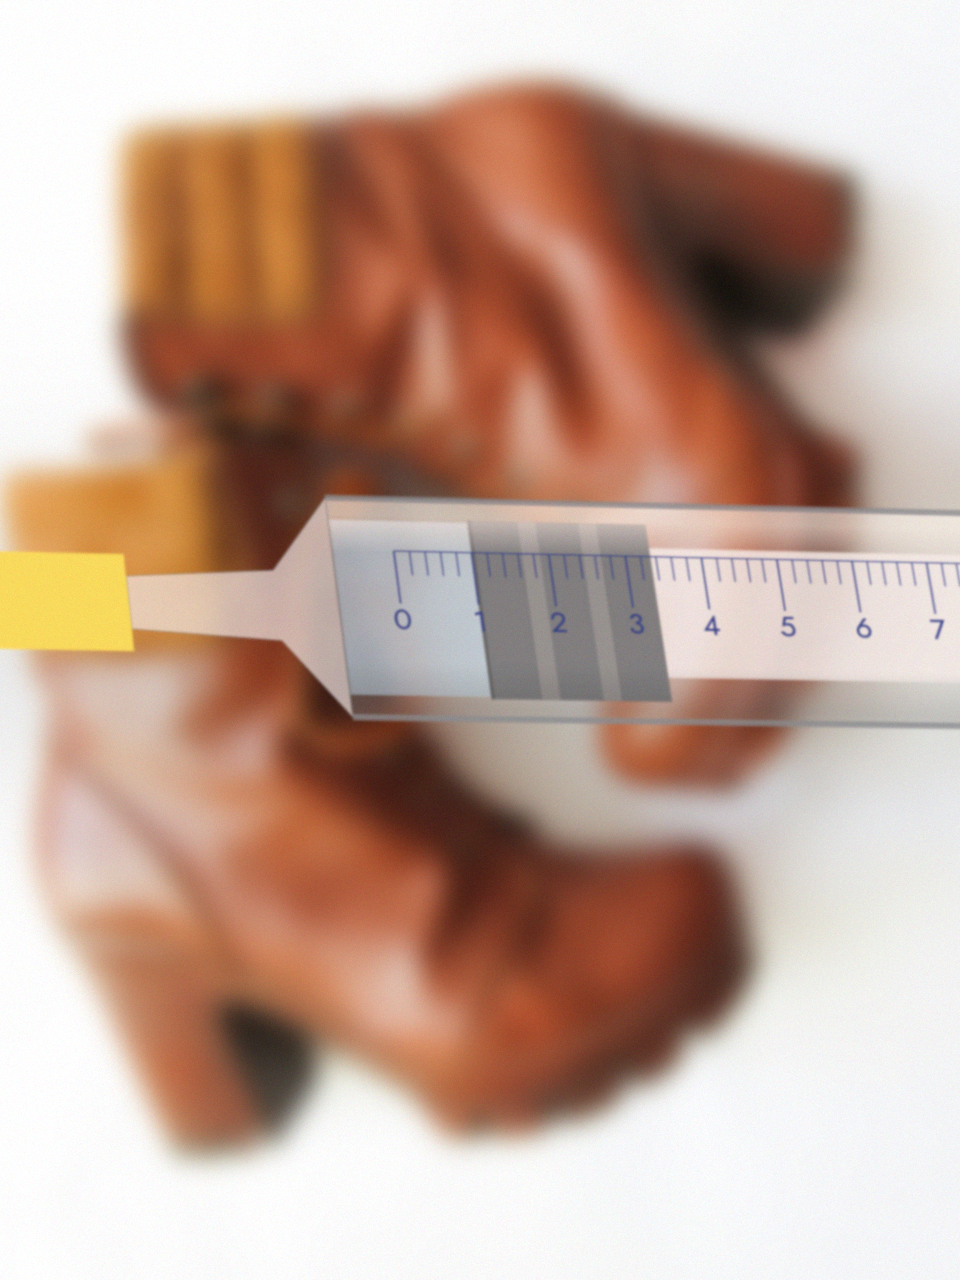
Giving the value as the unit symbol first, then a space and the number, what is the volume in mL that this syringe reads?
mL 1
